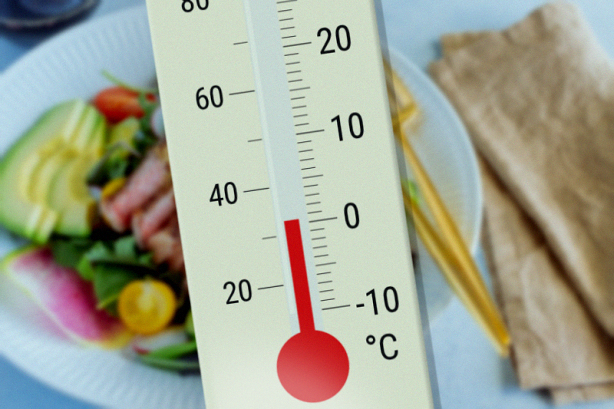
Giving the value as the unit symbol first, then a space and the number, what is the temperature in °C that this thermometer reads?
°C 0.5
